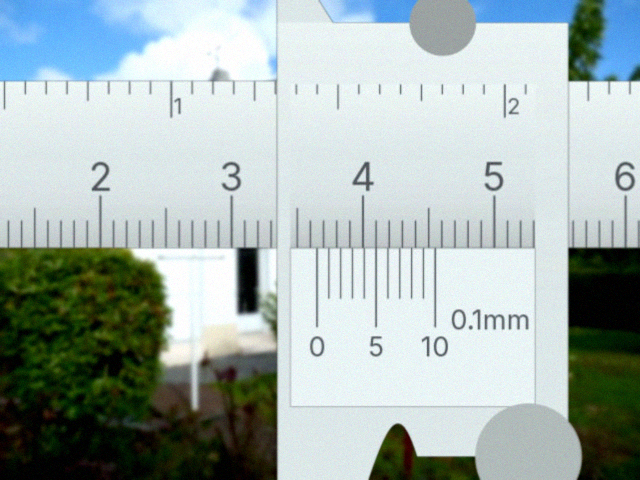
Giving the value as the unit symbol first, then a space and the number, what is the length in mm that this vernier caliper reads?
mm 36.5
